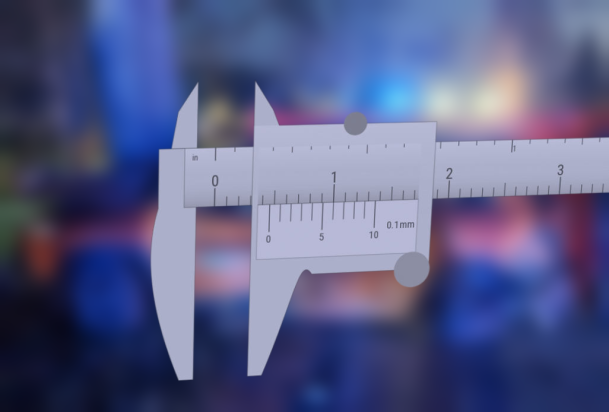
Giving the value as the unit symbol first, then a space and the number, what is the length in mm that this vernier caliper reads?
mm 4.6
